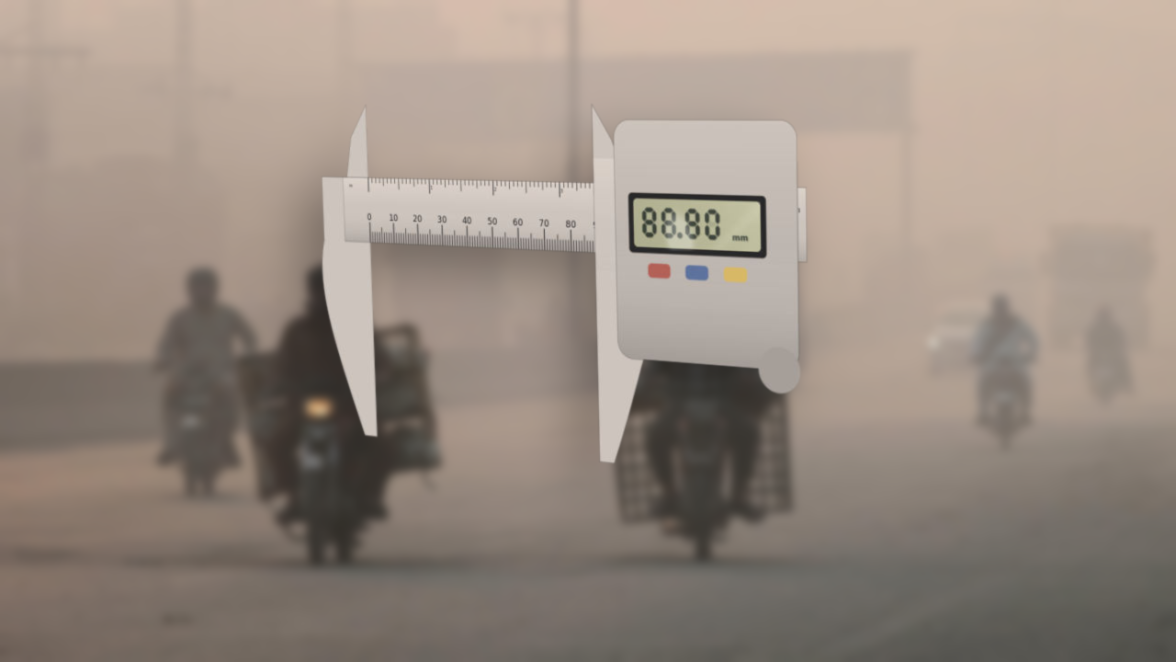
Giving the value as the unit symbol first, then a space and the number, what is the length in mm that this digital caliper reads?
mm 88.80
